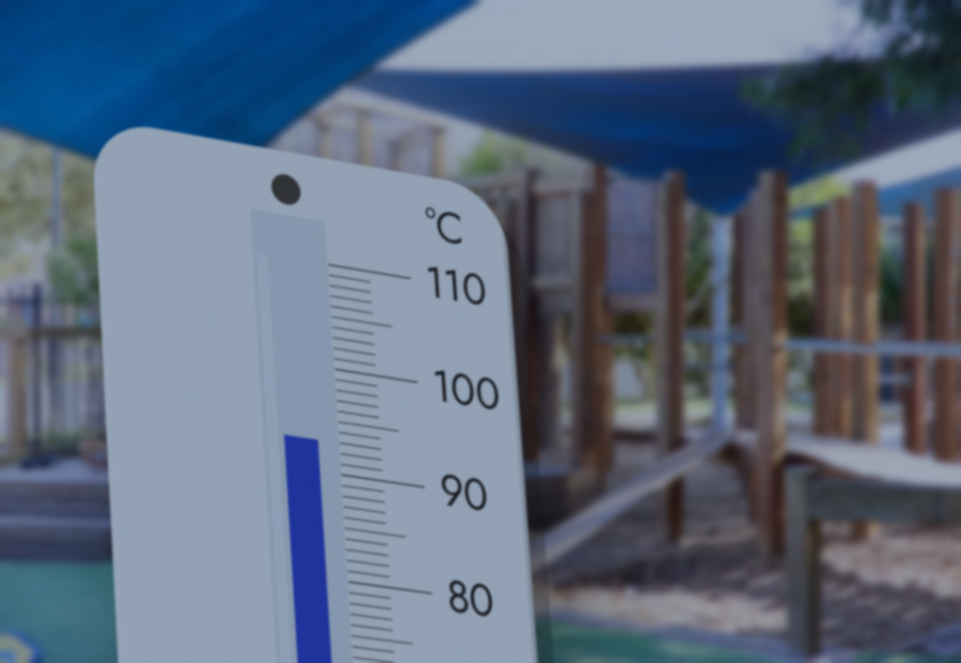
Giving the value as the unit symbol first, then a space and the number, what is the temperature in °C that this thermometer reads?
°C 93
